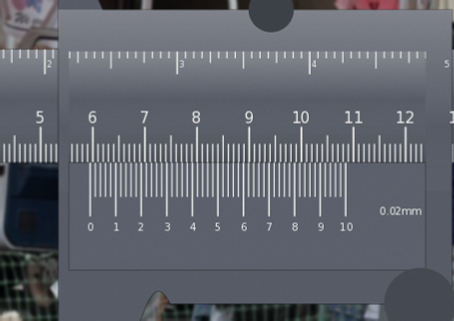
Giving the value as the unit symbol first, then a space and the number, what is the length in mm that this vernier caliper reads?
mm 59.5
